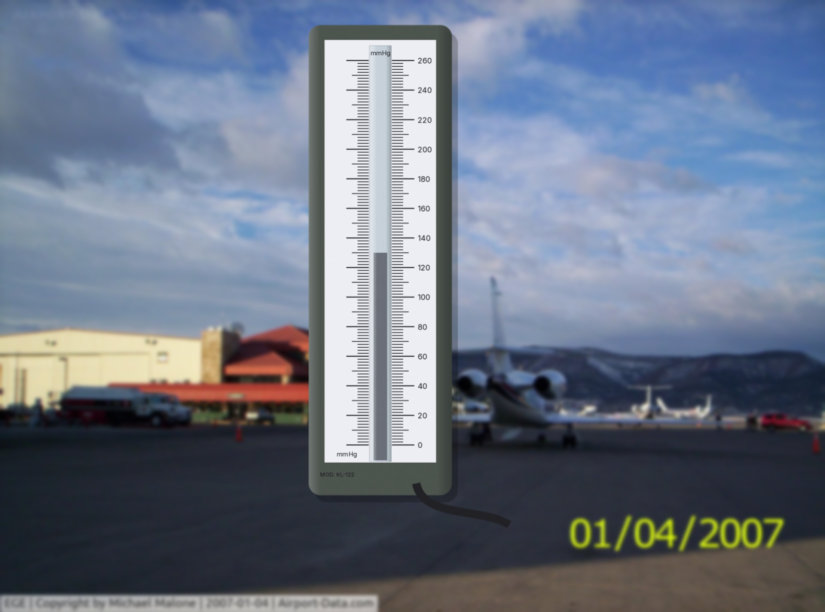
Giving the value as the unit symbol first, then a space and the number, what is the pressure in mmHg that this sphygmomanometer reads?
mmHg 130
